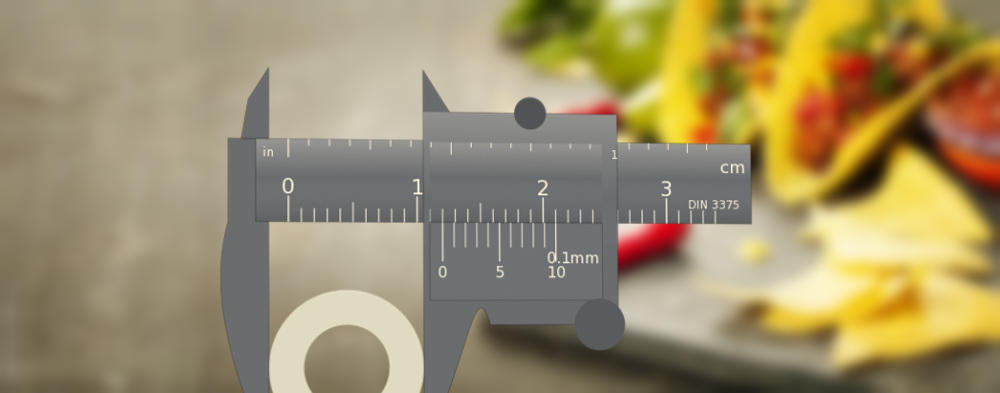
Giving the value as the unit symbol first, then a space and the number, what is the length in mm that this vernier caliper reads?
mm 12.0
